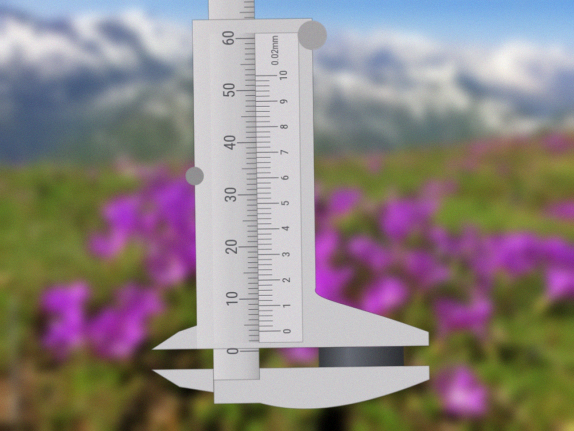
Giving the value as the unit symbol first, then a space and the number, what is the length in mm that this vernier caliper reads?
mm 3.8
